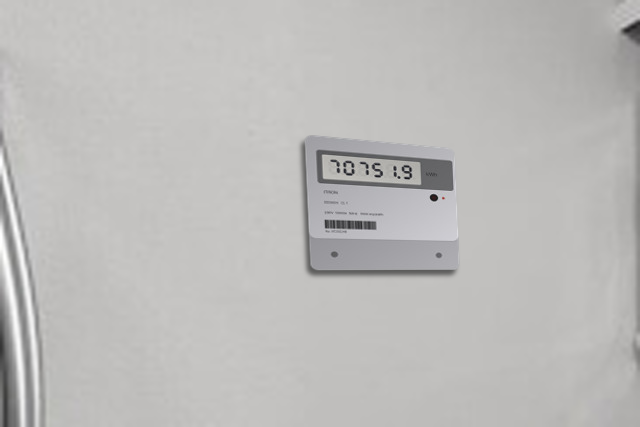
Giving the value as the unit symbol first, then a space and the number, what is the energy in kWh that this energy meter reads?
kWh 70751.9
